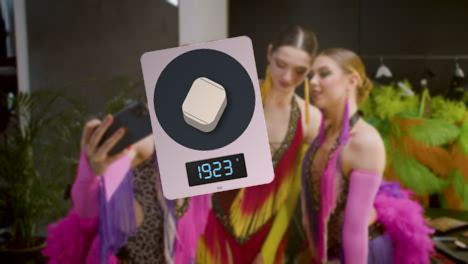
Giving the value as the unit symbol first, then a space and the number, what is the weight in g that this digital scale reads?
g 1923
